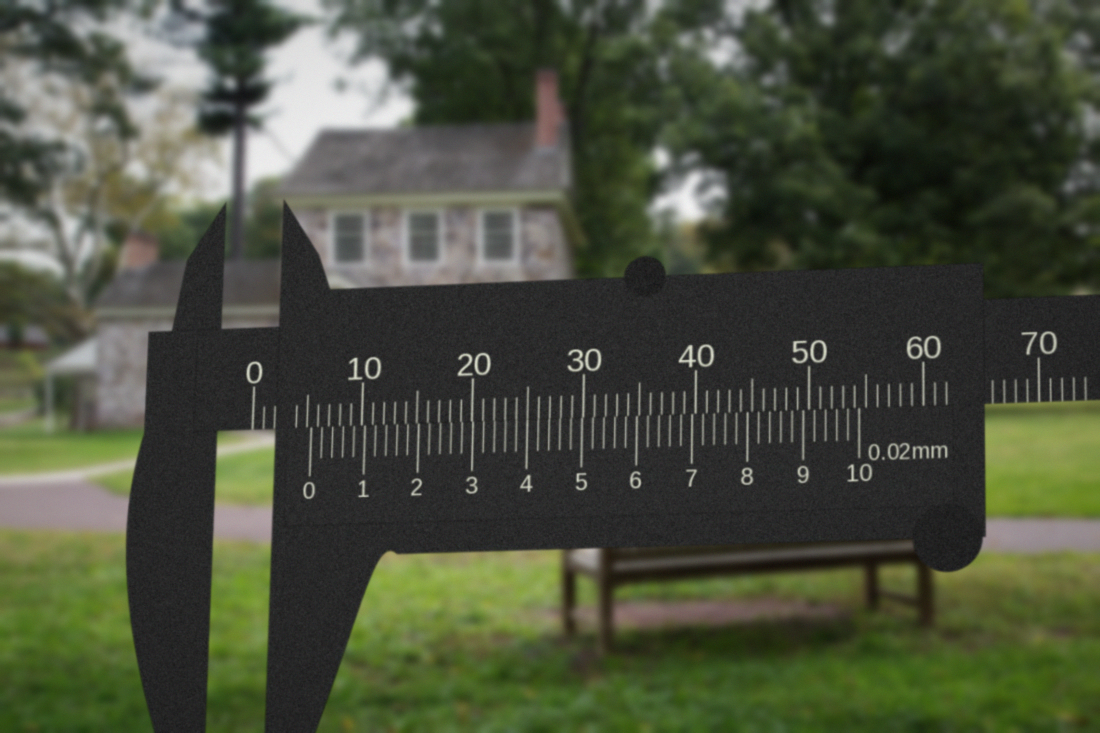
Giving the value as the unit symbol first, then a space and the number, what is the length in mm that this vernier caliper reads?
mm 5.4
